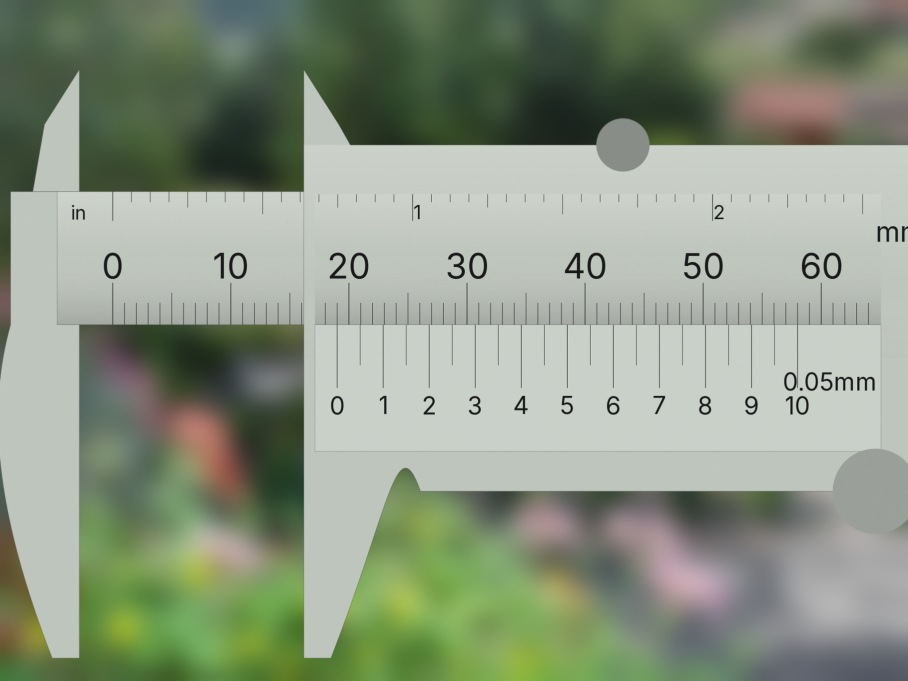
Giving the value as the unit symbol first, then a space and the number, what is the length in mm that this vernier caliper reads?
mm 19.0
